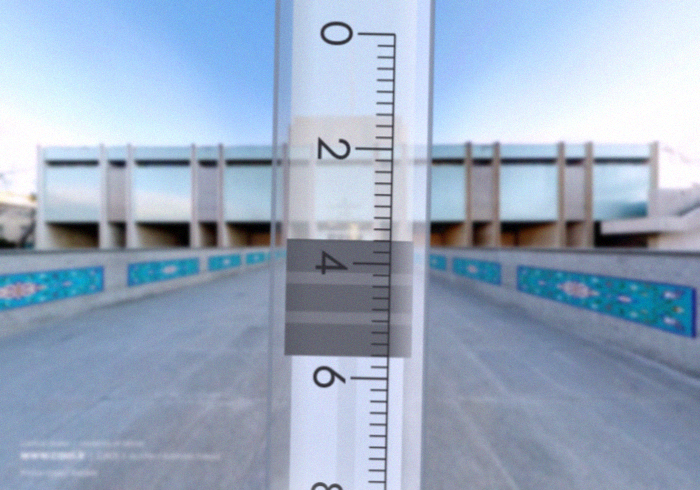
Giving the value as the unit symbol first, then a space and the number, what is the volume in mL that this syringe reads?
mL 3.6
